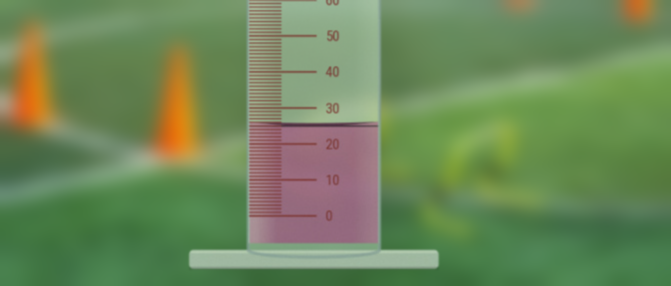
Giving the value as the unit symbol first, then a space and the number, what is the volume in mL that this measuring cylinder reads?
mL 25
